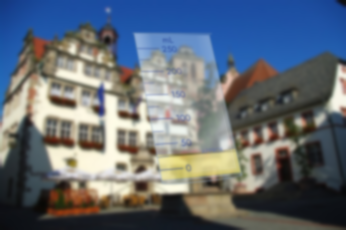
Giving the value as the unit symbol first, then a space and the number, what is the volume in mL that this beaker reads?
mL 25
